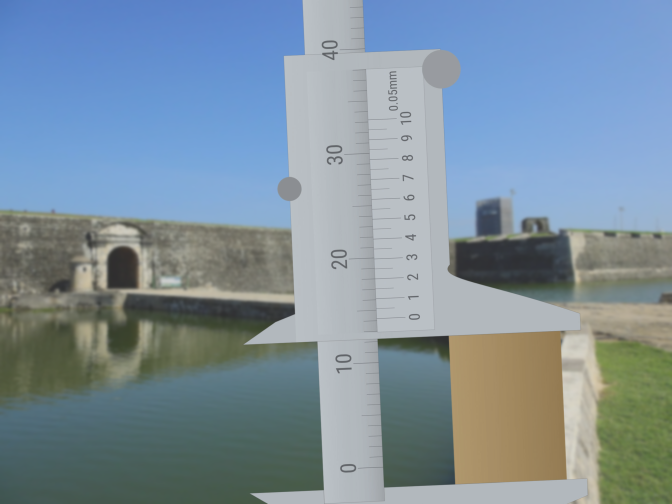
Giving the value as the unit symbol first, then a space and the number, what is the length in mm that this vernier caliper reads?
mm 14.2
